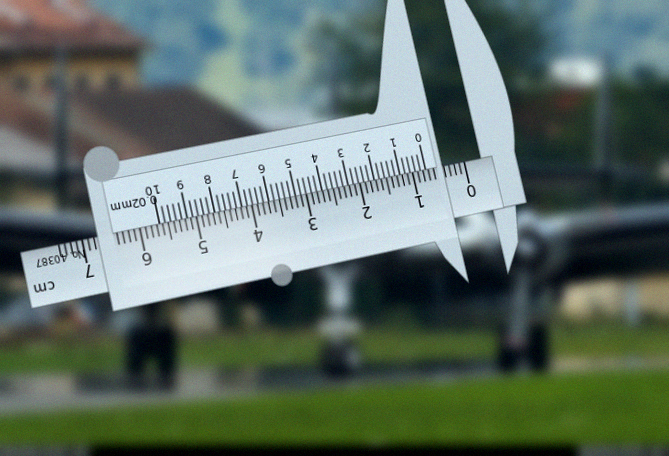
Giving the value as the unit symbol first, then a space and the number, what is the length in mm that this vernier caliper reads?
mm 7.5
